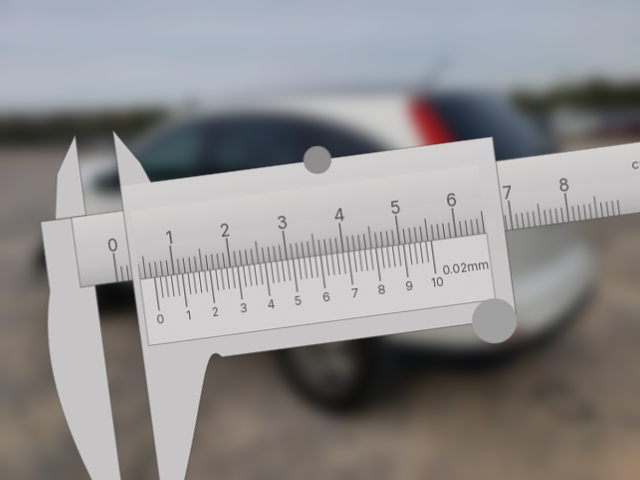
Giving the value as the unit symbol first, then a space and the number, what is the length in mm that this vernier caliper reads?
mm 6.6
